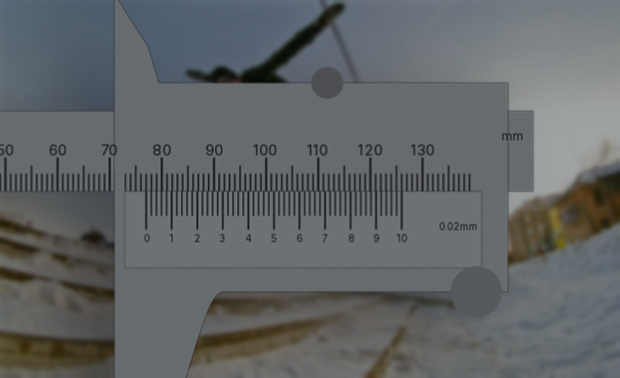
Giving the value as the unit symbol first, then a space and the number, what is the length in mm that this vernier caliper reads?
mm 77.0
